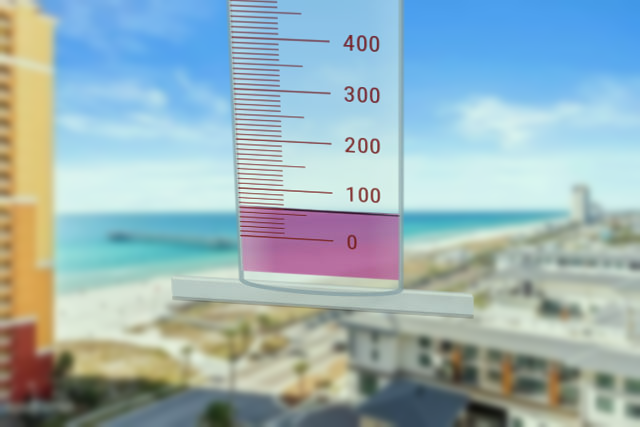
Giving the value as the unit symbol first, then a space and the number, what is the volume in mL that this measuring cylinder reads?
mL 60
